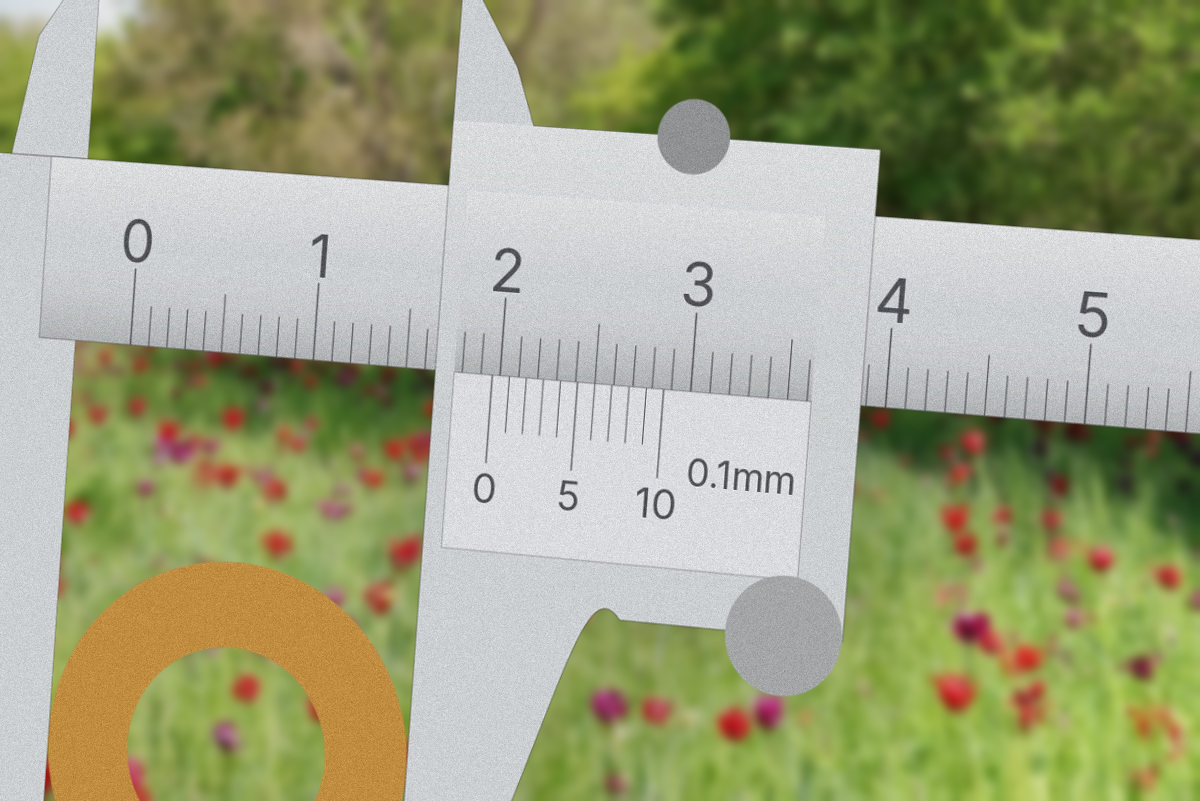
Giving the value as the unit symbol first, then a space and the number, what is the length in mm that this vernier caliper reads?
mm 19.6
